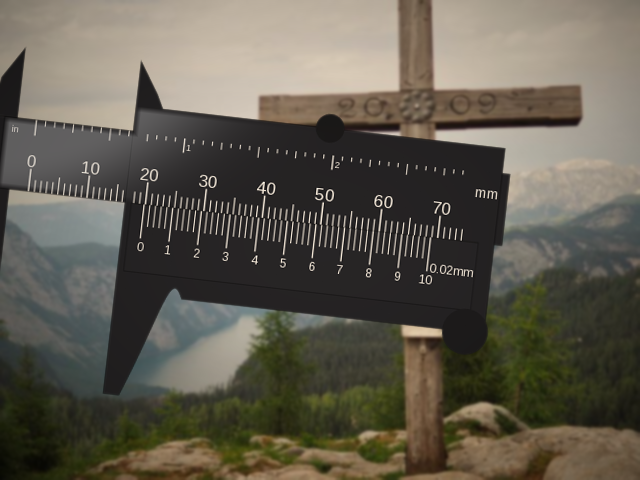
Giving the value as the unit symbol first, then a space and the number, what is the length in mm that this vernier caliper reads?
mm 19.8
